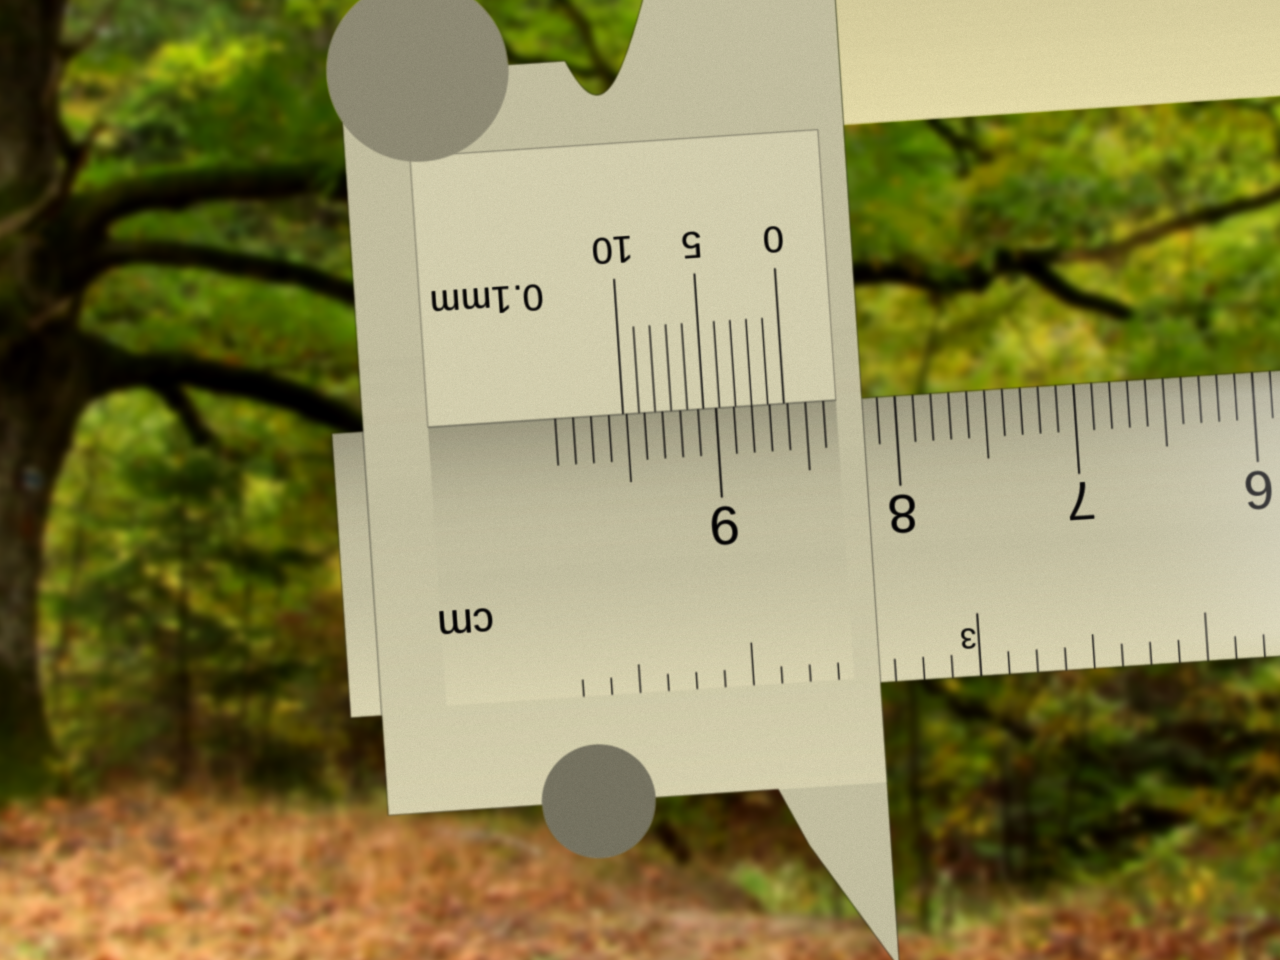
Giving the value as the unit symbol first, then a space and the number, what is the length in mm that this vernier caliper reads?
mm 86.2
